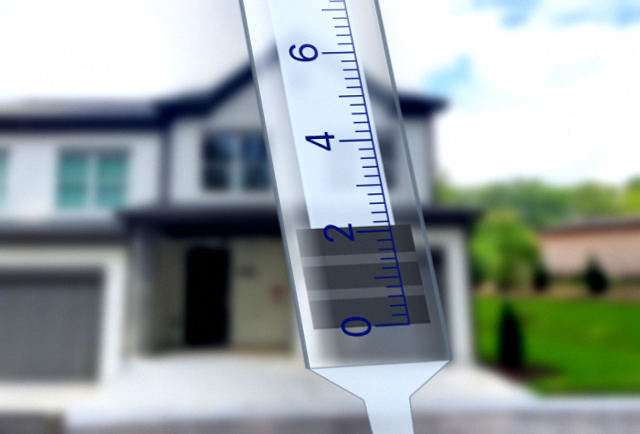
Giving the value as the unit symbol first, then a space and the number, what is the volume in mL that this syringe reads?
mL 0
